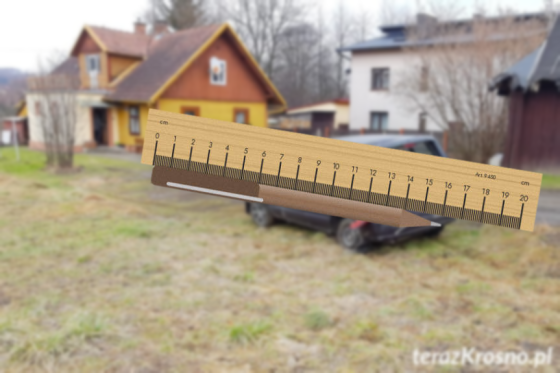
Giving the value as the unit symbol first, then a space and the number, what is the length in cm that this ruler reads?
cm 16
